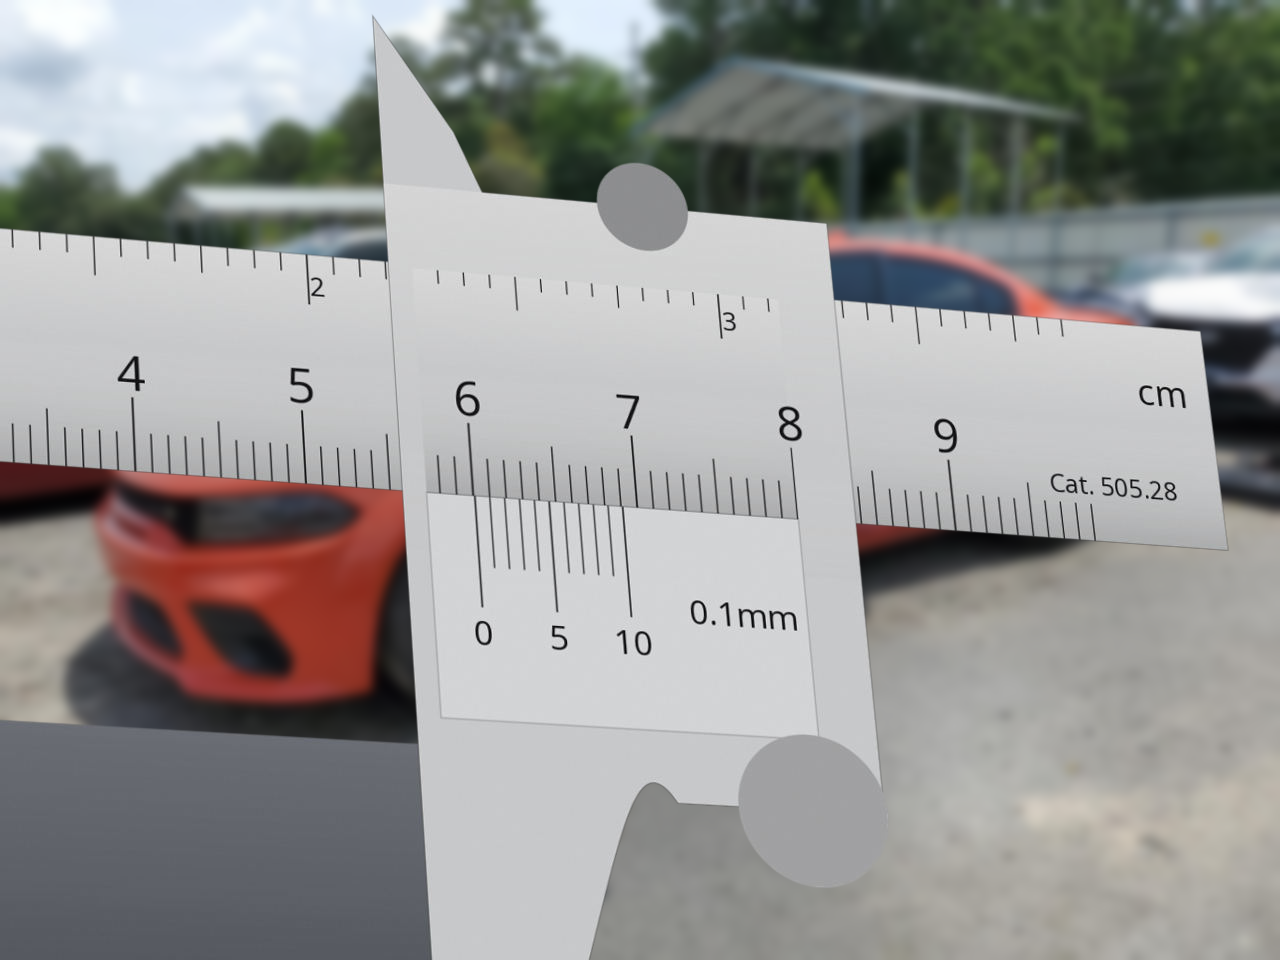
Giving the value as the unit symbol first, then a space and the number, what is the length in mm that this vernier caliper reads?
mm 60.1
